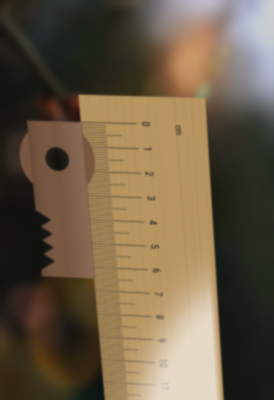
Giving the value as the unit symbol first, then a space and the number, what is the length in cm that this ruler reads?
cm 6.5
